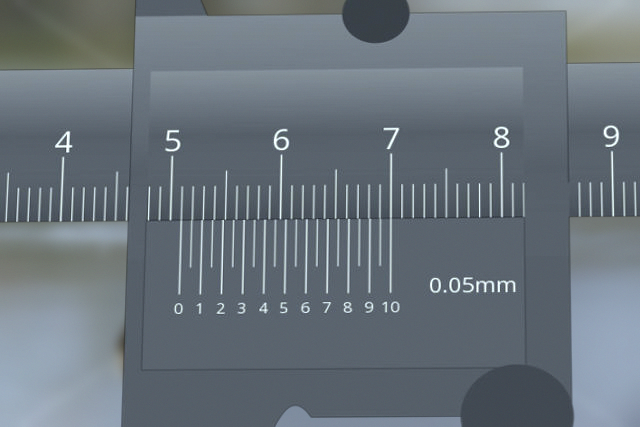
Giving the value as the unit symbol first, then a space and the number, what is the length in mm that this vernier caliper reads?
mm 51.0
